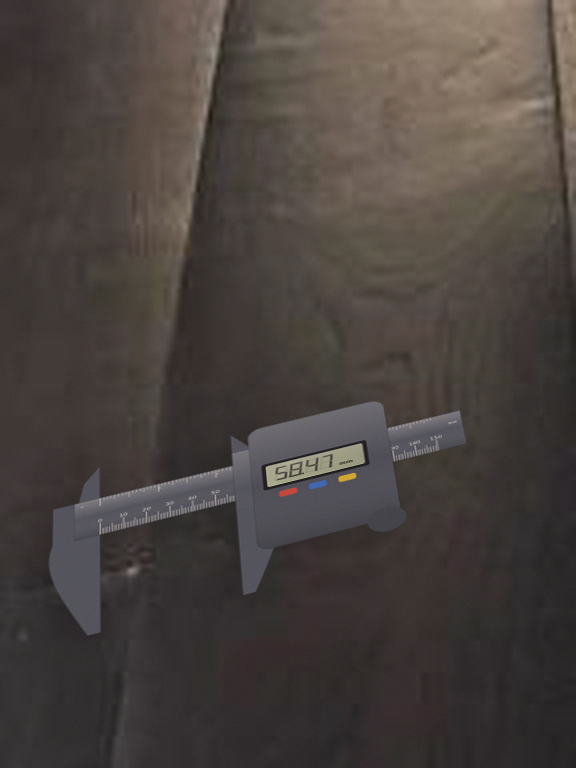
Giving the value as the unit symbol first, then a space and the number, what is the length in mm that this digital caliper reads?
mm 58.47
